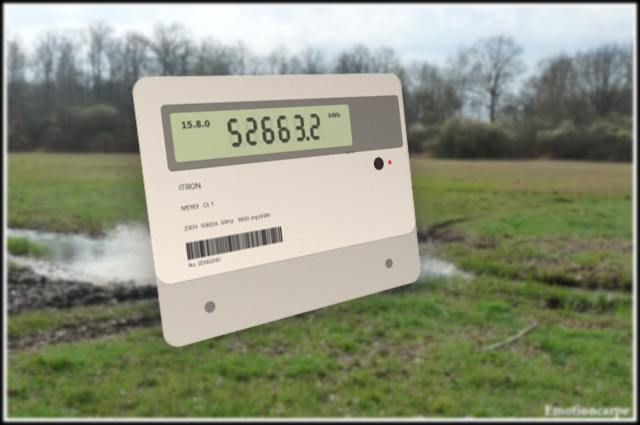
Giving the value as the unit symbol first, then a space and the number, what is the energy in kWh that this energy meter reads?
kWh 52663.2
